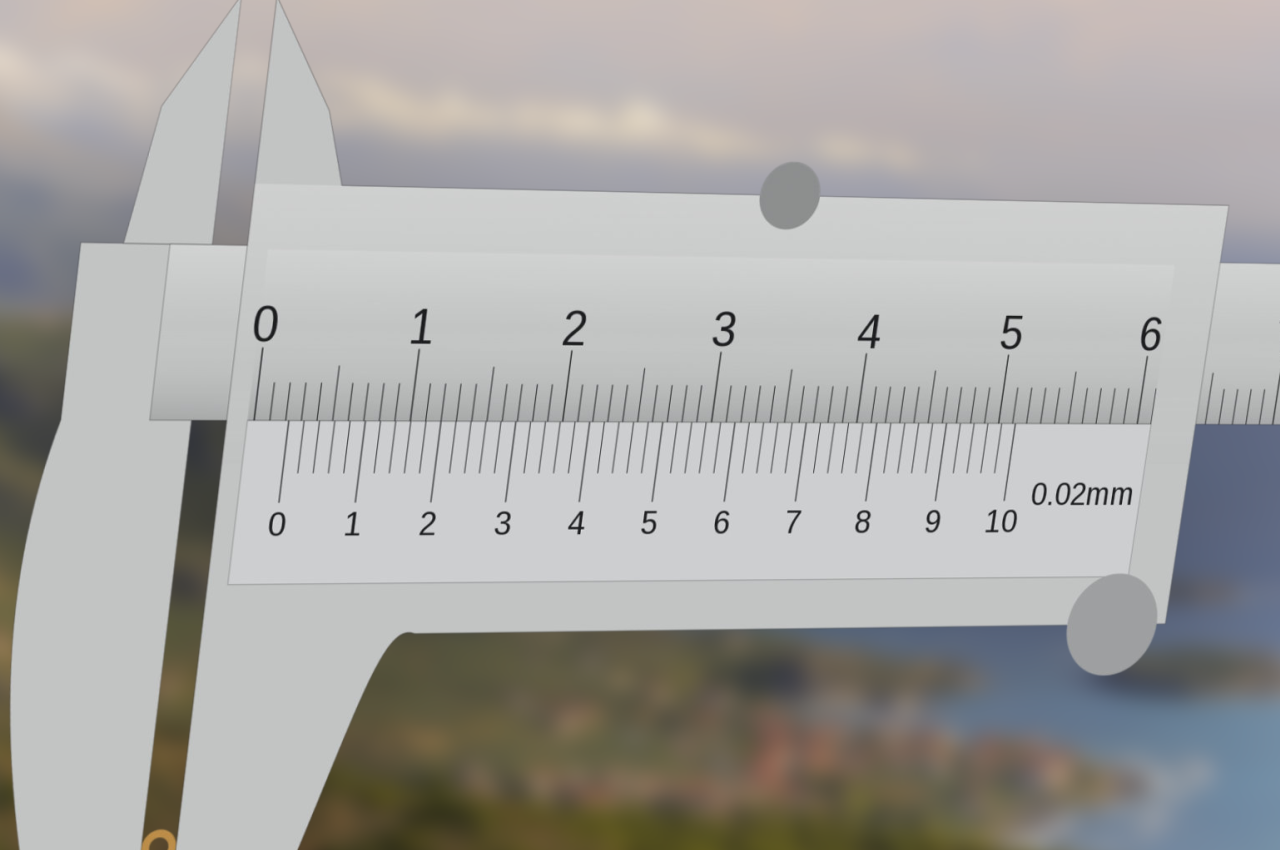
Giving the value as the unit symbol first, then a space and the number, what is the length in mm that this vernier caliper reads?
mm 2.2
